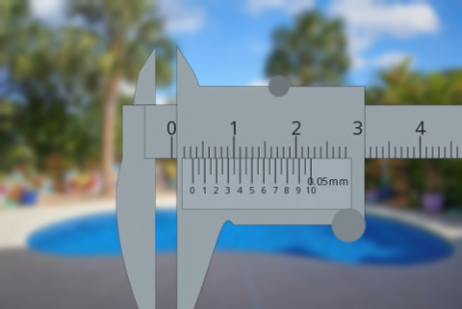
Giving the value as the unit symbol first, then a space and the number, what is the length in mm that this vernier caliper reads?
mm 3.4
